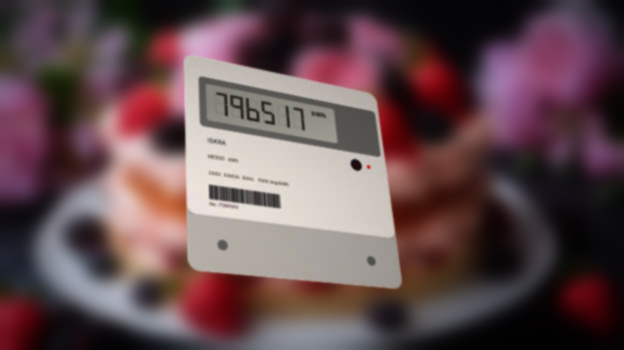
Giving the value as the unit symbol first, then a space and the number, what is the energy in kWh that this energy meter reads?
kWh 796517
